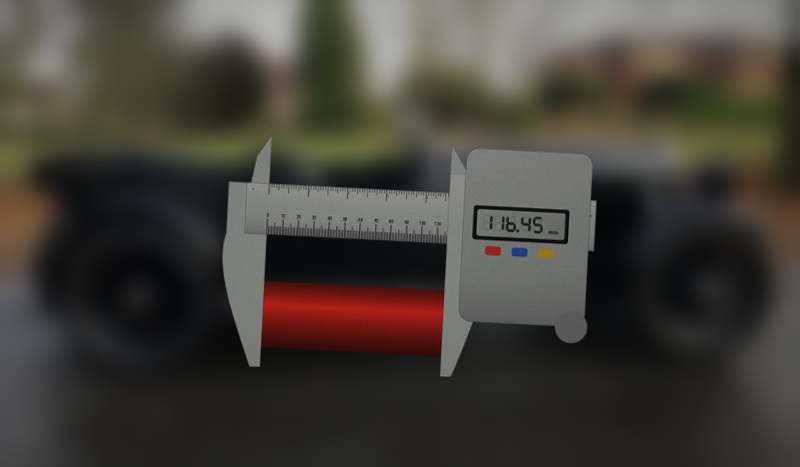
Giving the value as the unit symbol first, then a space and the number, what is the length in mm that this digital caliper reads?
mm 116.45
